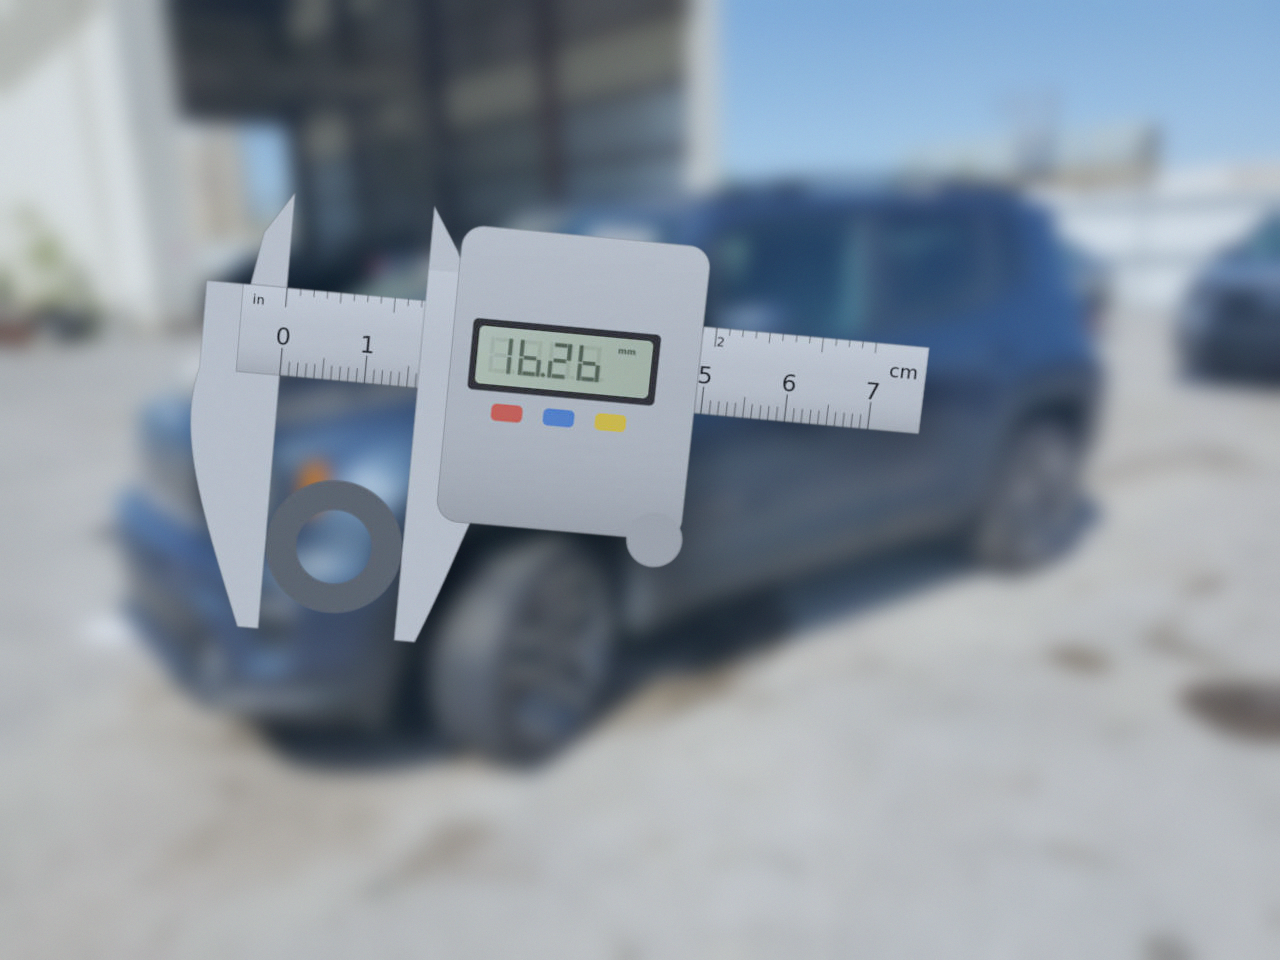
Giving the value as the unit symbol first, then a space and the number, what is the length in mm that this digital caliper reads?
mm 16.26
